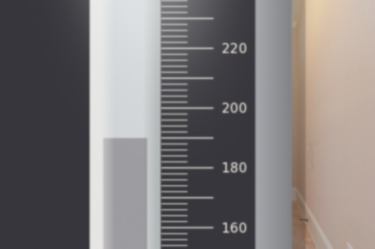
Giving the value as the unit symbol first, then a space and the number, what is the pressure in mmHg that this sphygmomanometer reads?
mmHg 190
